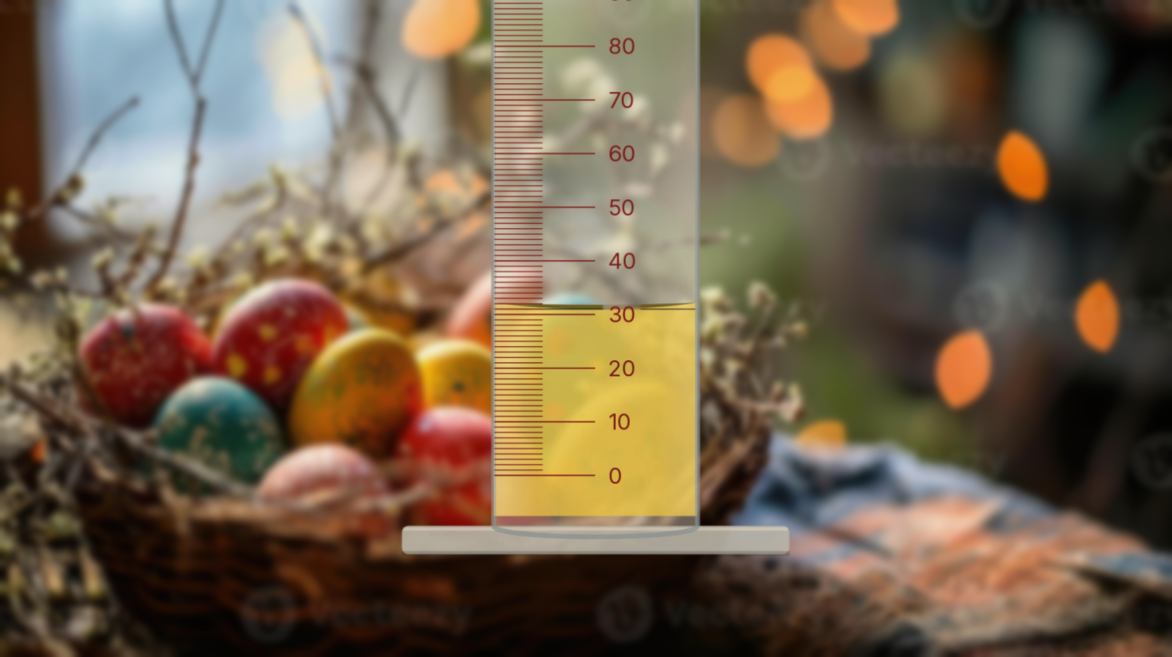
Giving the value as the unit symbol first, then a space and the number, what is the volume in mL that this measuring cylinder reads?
mL 31
